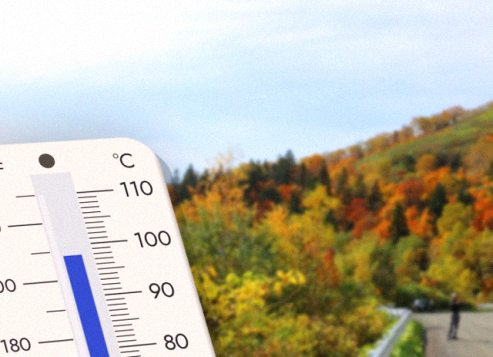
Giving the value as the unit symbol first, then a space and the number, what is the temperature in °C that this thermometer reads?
°C 98
